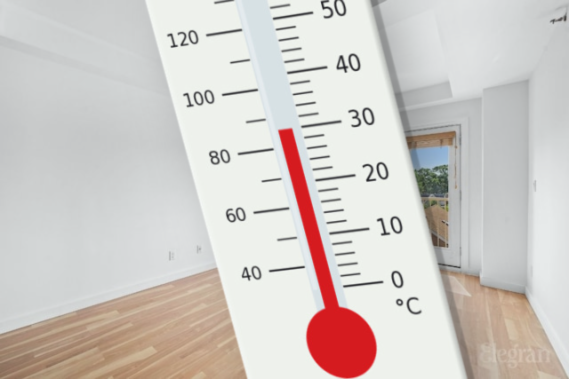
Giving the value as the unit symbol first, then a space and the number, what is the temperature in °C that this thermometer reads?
°C 30
